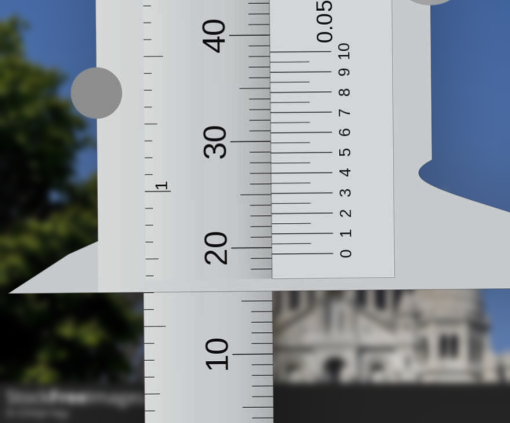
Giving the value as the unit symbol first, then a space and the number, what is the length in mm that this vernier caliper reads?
mm 19.4
